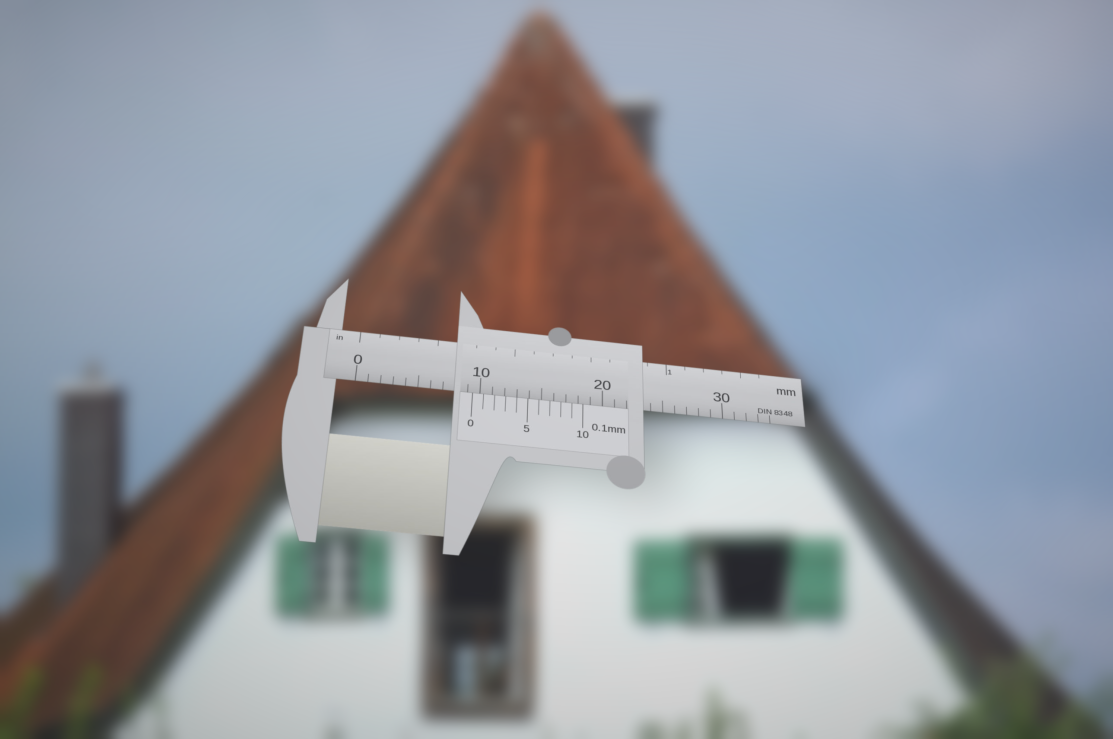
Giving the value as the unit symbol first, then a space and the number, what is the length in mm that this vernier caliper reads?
mm 9.4
